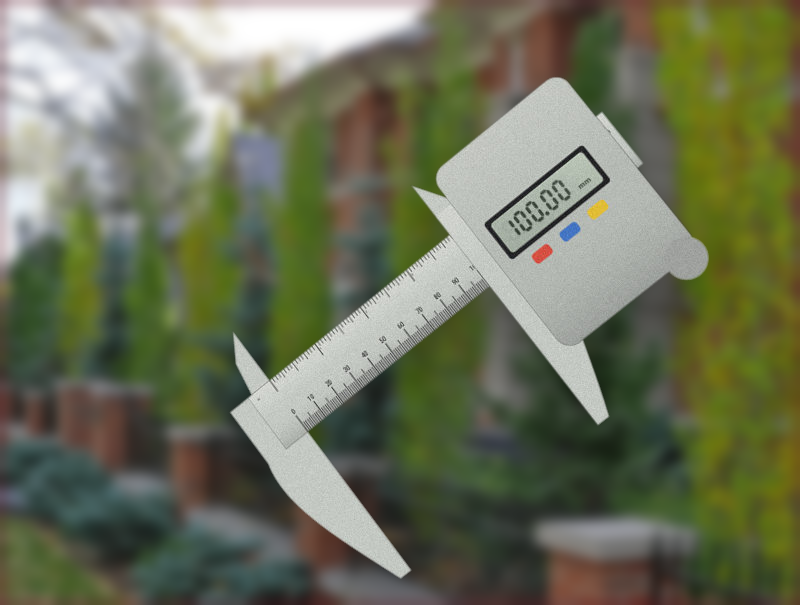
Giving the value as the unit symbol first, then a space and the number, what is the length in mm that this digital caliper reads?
mm 100.00
